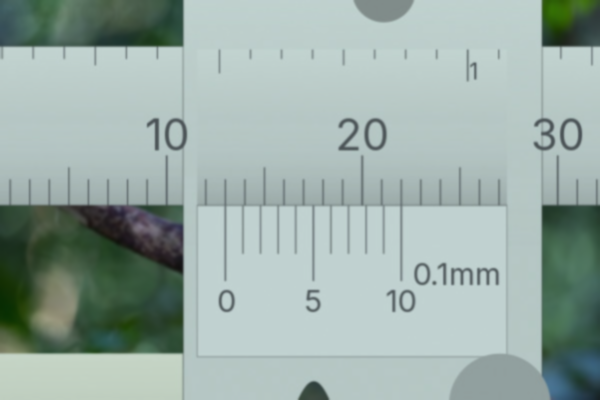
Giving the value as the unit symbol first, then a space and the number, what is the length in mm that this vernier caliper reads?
mm 13.0
